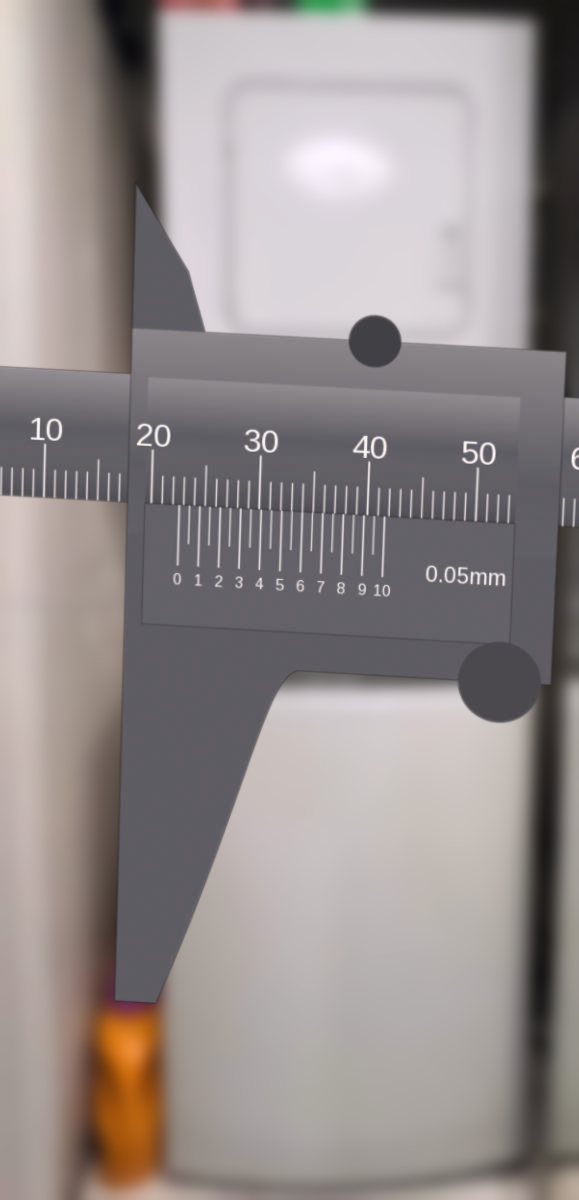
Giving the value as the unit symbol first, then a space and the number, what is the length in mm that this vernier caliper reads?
mm 22.6
